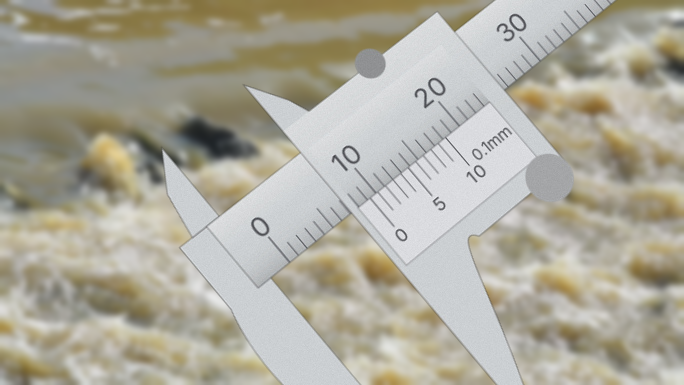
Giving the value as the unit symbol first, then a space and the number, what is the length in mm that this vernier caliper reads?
mm 9.3
